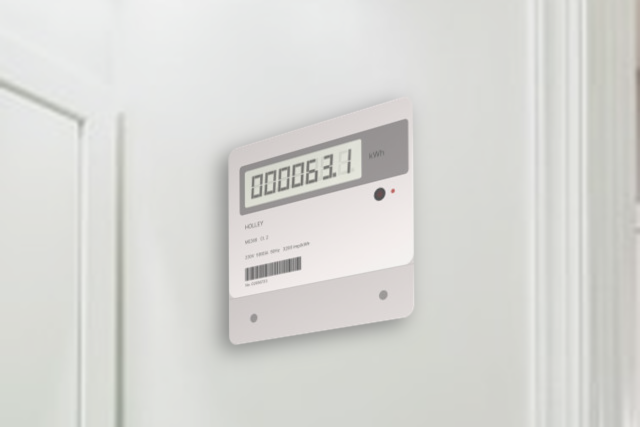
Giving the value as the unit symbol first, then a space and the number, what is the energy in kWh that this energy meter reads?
kWh 63.1
